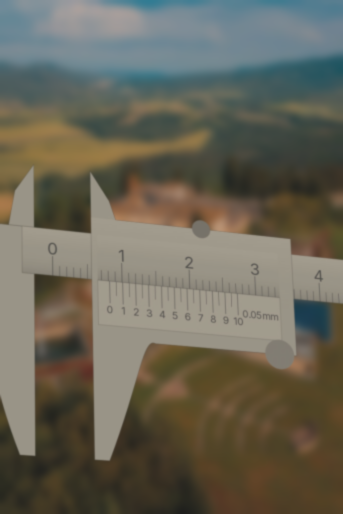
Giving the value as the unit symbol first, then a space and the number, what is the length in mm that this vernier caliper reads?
mm 8.2
